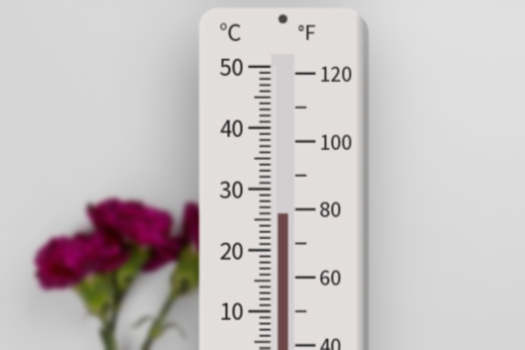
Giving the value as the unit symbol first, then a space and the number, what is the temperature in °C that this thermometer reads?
°C 26
